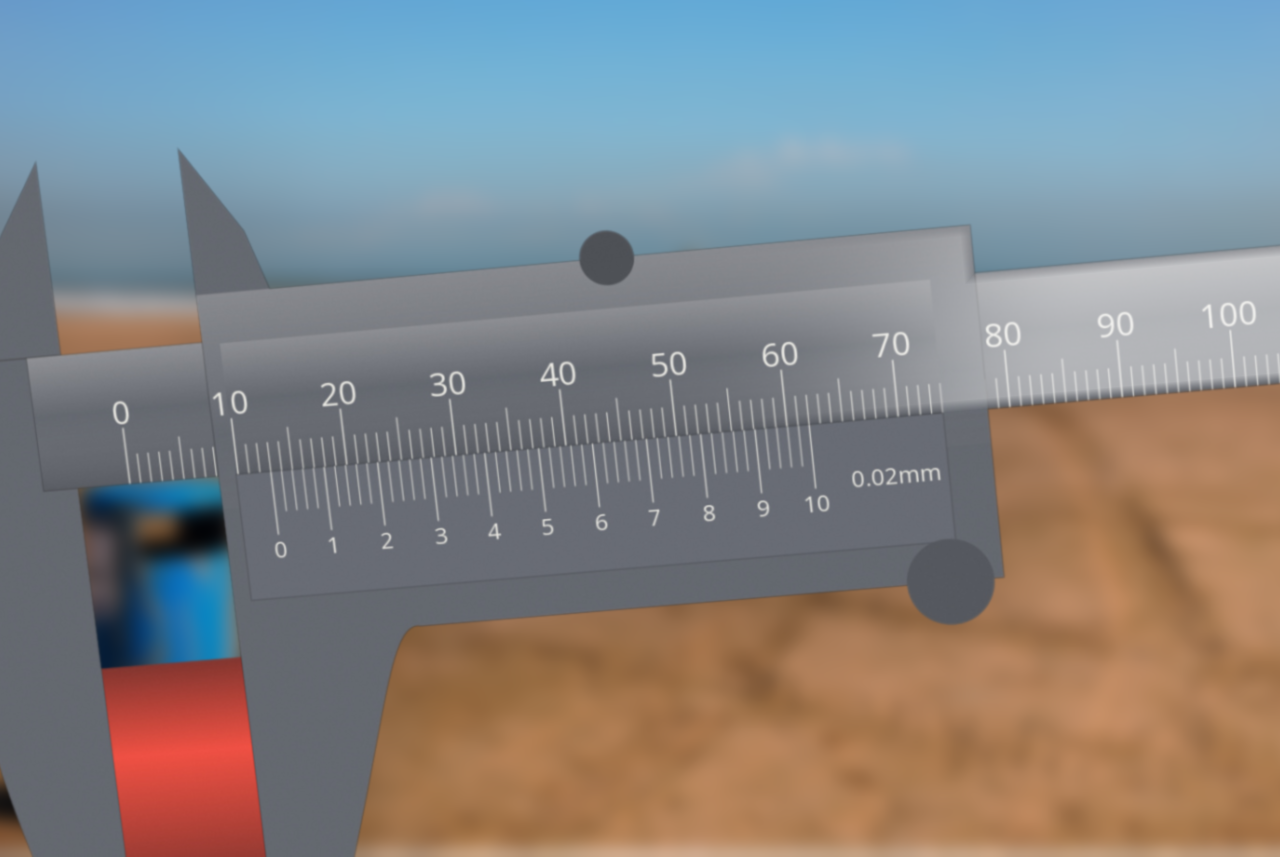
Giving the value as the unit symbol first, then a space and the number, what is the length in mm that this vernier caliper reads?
mm 13.0
